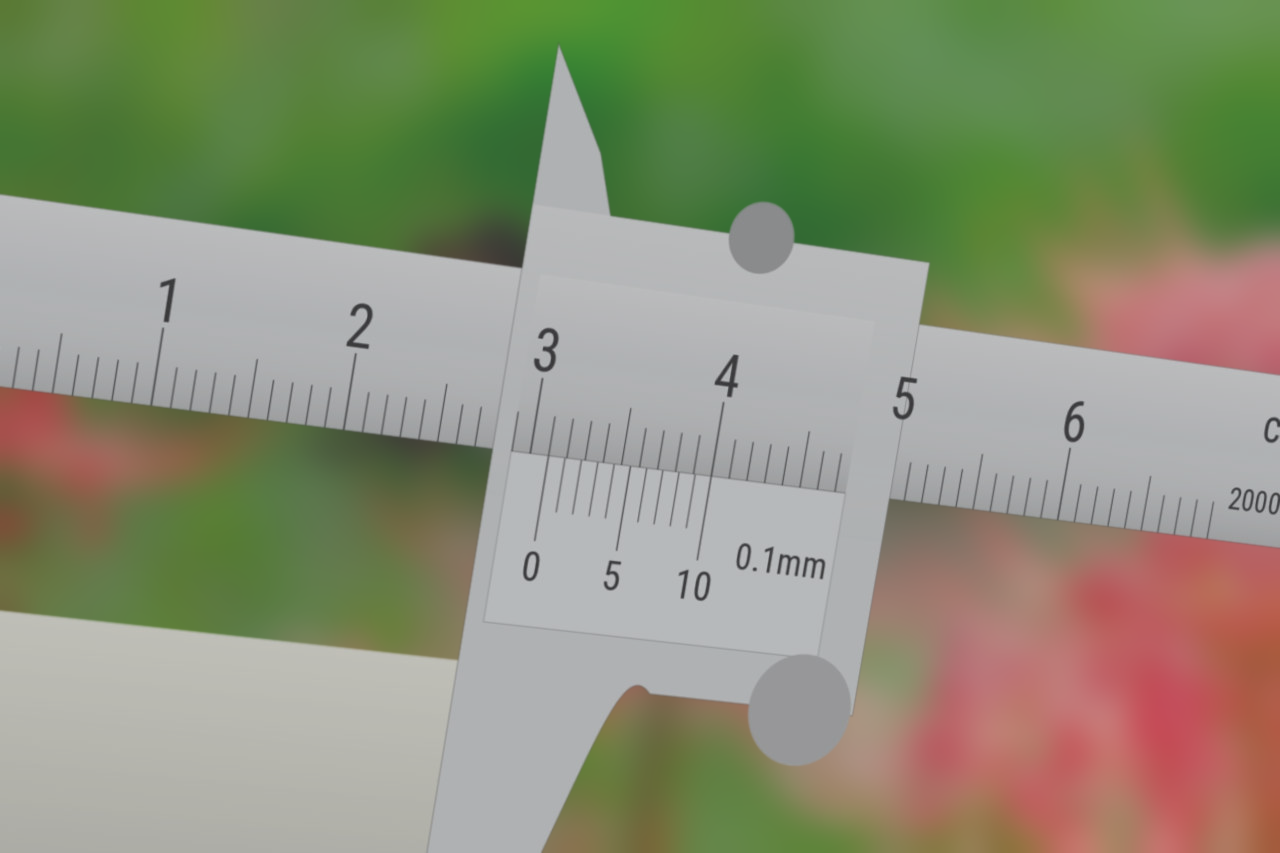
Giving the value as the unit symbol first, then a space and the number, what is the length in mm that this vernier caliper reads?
mm 31.0
